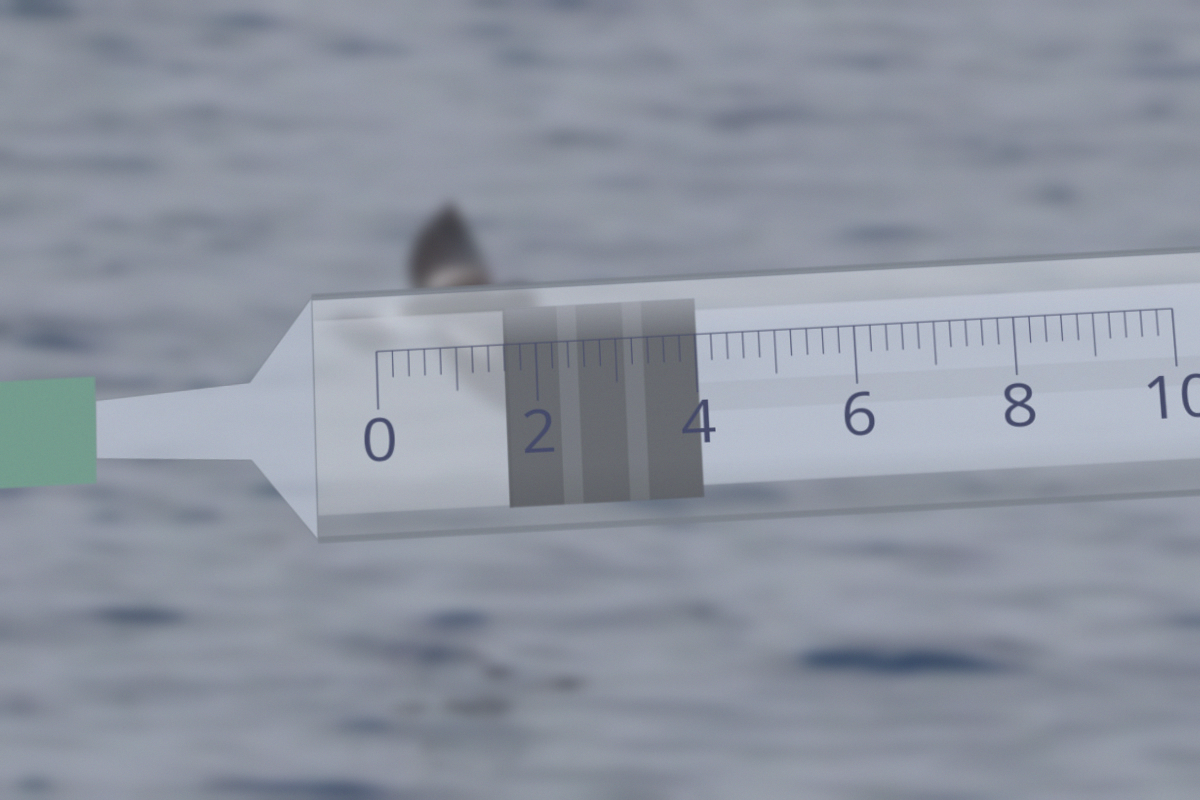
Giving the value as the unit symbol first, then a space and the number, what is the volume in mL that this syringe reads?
mL 1.6
